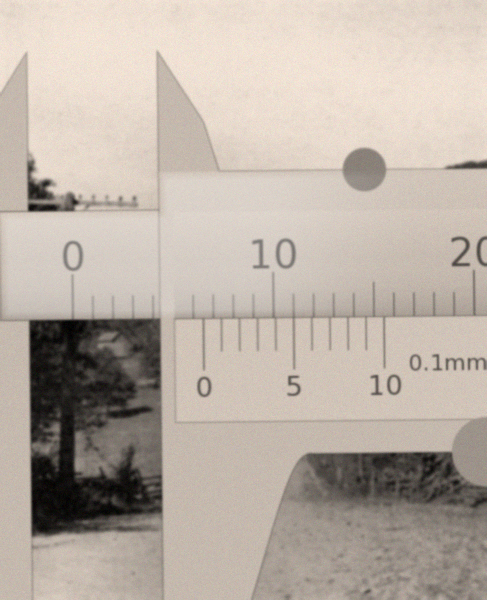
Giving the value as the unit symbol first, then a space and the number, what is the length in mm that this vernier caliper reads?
mm 6.5
